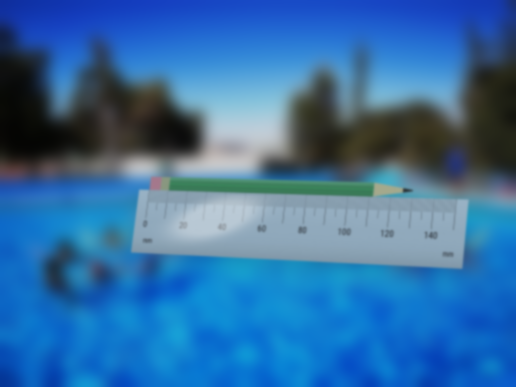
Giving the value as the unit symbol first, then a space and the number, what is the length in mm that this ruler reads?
mm 130
